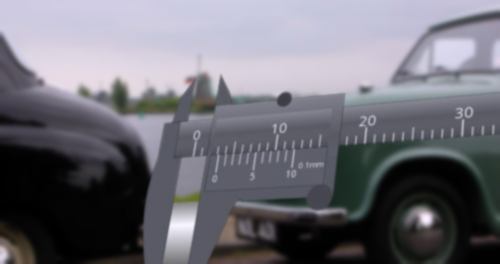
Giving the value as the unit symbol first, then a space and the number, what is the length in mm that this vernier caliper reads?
mm 3.2
